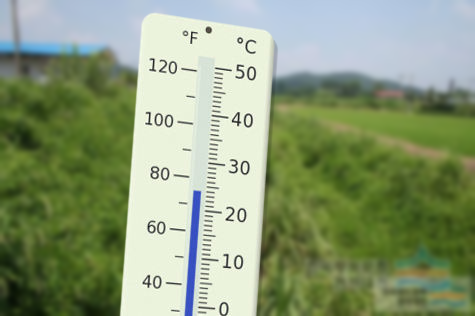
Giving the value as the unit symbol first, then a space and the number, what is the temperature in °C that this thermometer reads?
°C 24
